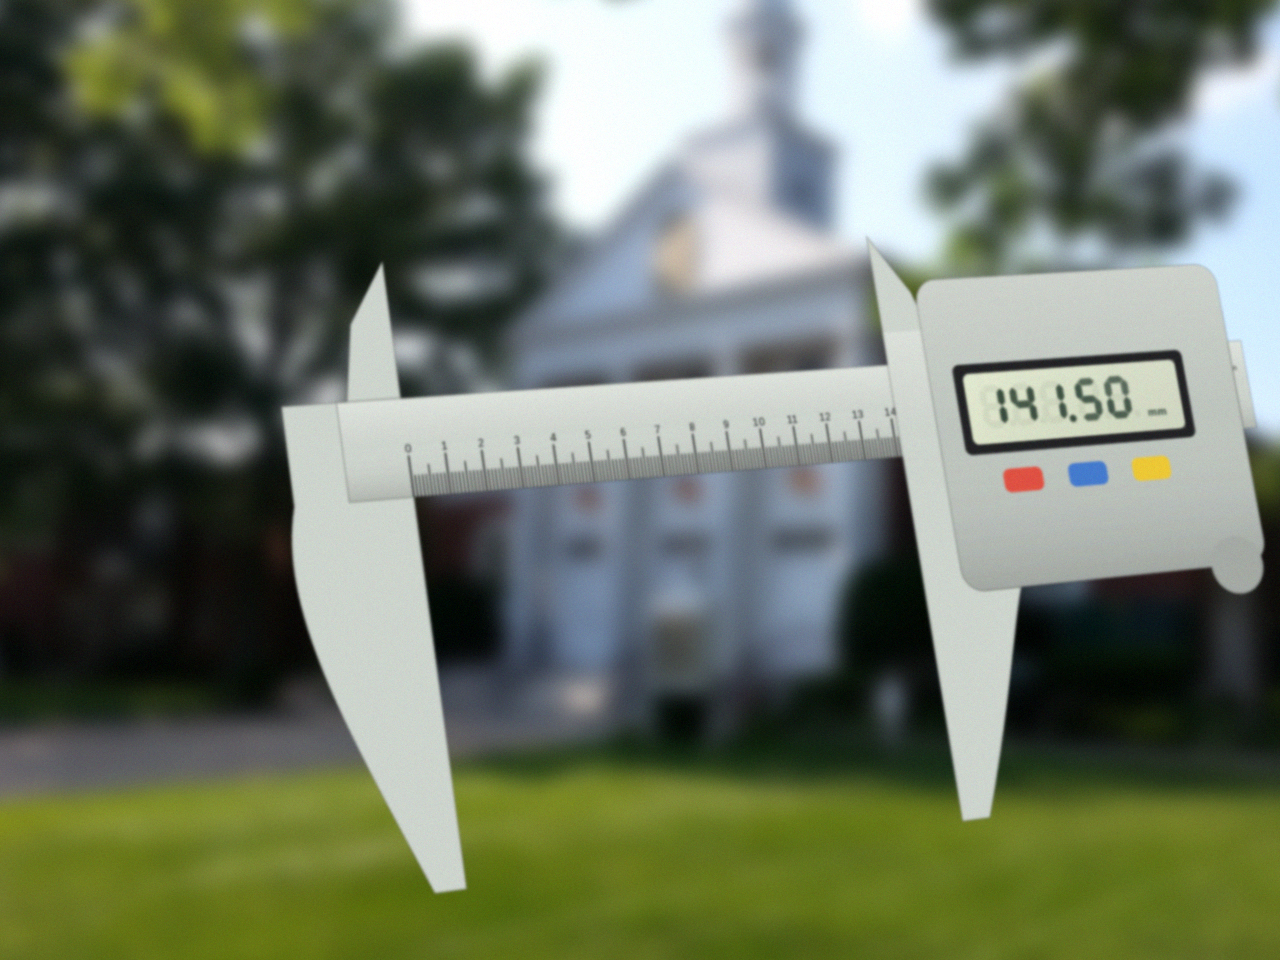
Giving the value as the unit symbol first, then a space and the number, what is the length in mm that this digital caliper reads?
mm 141.50
